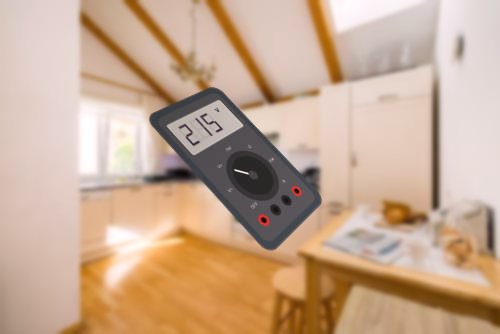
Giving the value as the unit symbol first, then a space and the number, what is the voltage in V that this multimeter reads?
V 215
